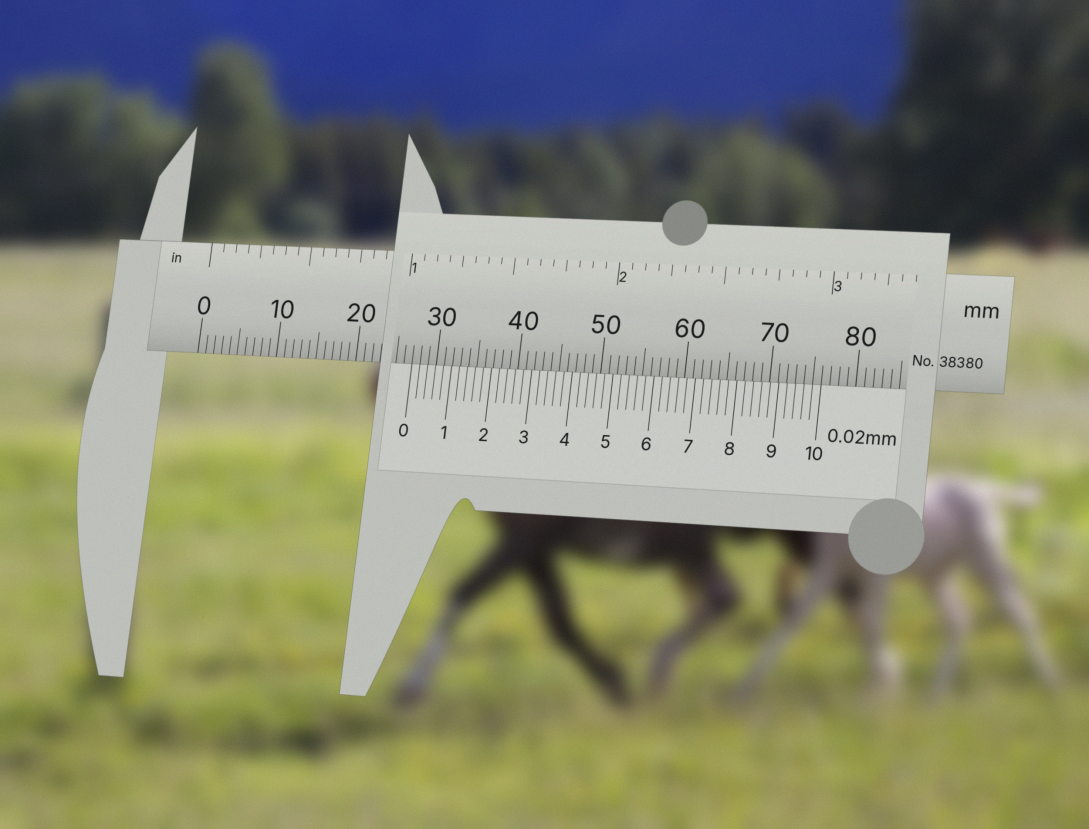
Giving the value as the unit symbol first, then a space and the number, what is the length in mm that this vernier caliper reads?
mm 27.0
